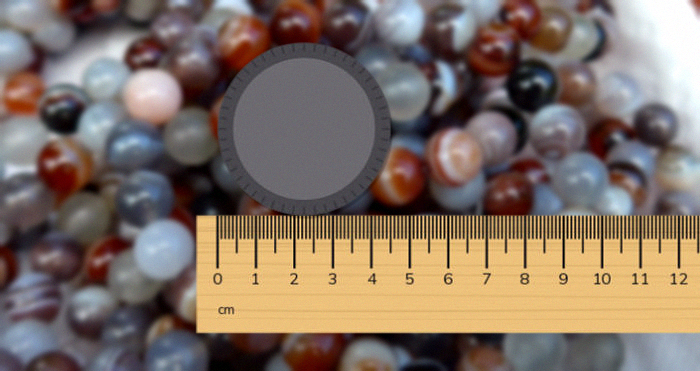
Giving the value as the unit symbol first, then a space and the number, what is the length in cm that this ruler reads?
cm 4.5
